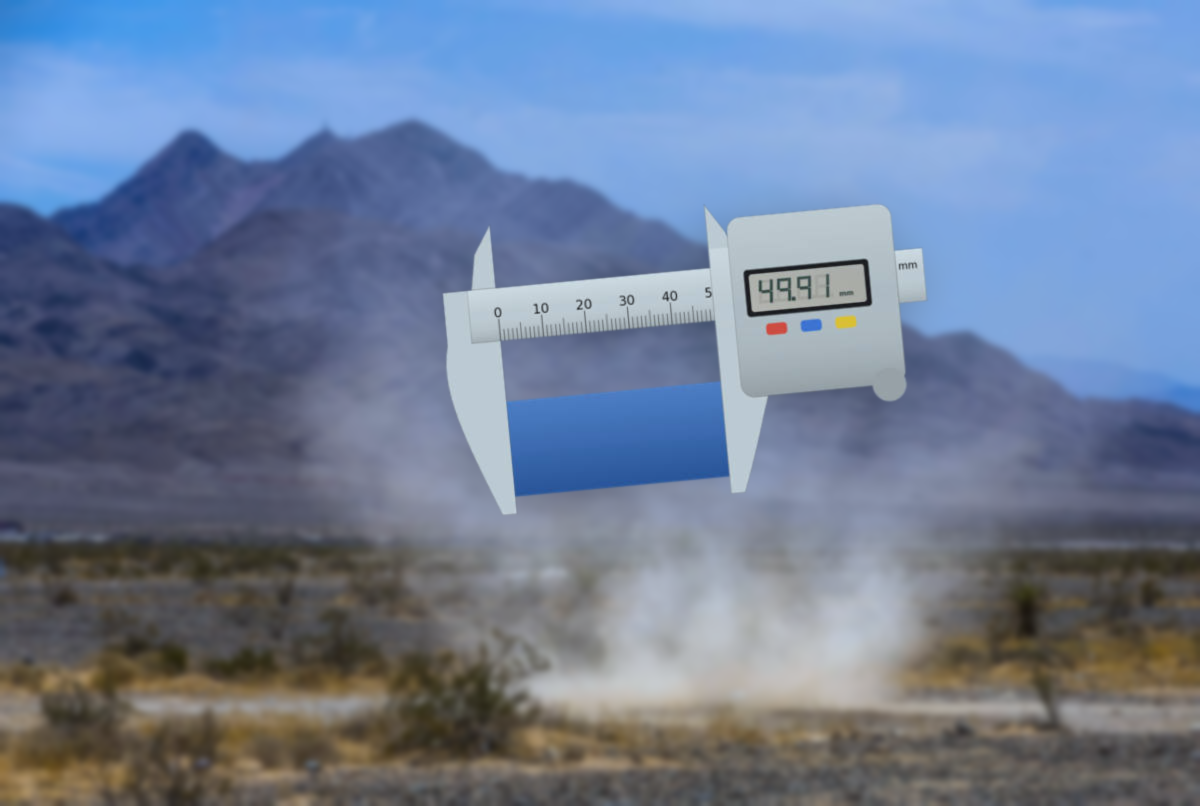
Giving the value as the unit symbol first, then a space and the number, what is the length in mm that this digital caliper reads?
mm 49.91
